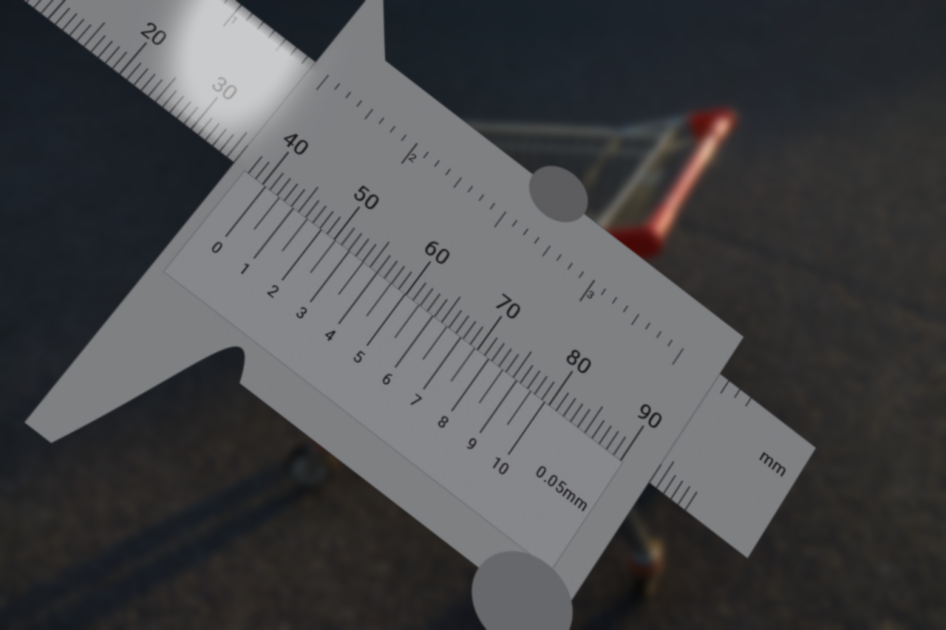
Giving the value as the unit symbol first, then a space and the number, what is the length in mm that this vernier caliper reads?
mm 40.4
